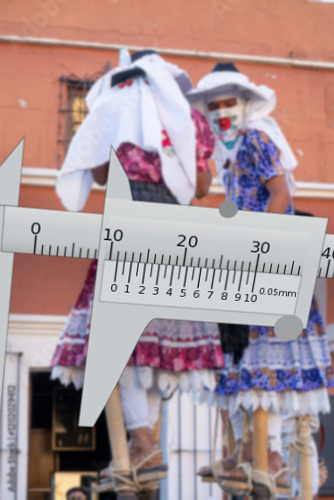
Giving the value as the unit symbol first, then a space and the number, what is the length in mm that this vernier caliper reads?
mm 11.0
